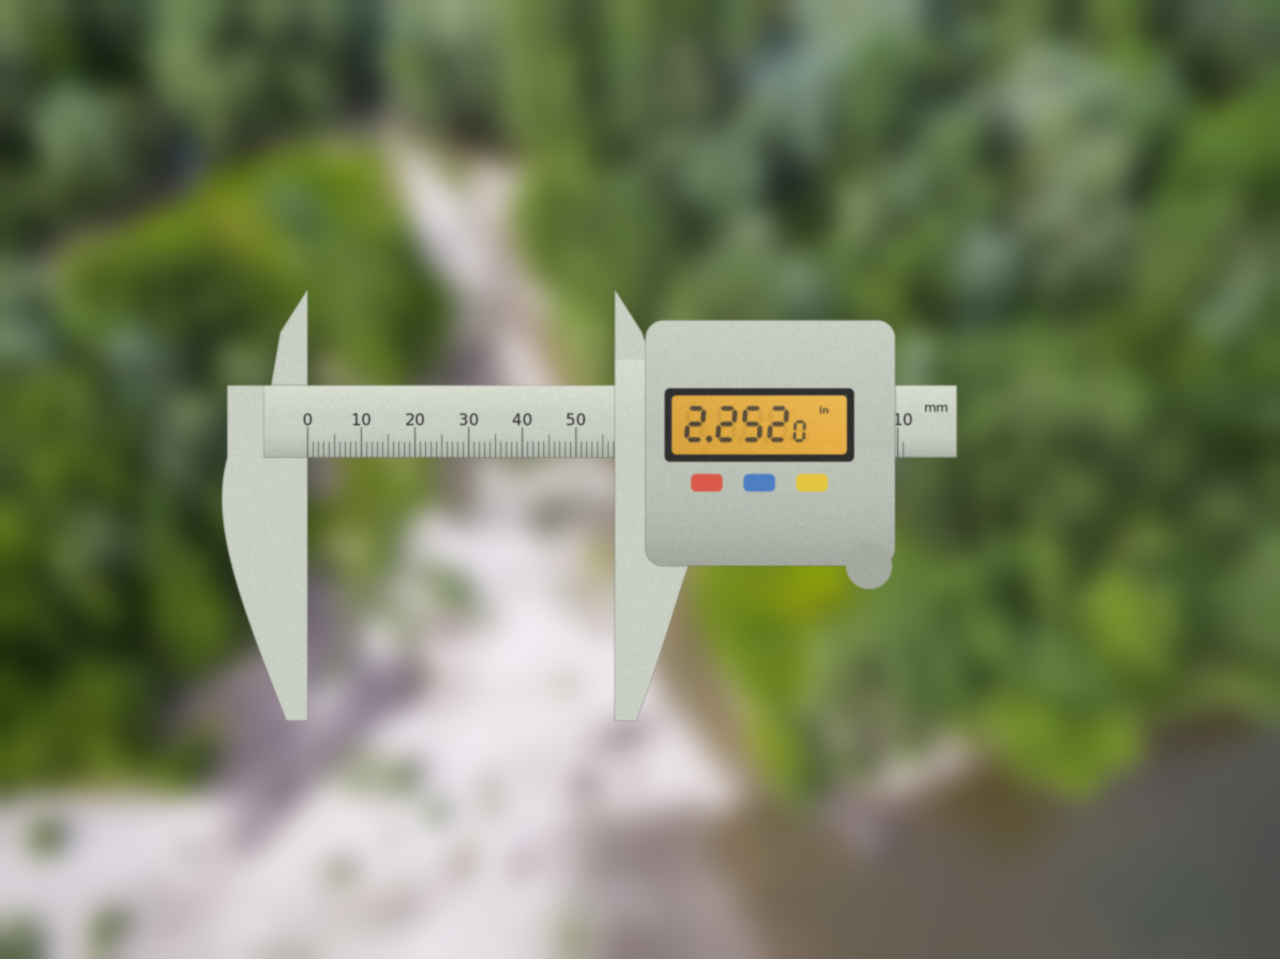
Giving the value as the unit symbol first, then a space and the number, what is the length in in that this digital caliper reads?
in 2.2520
